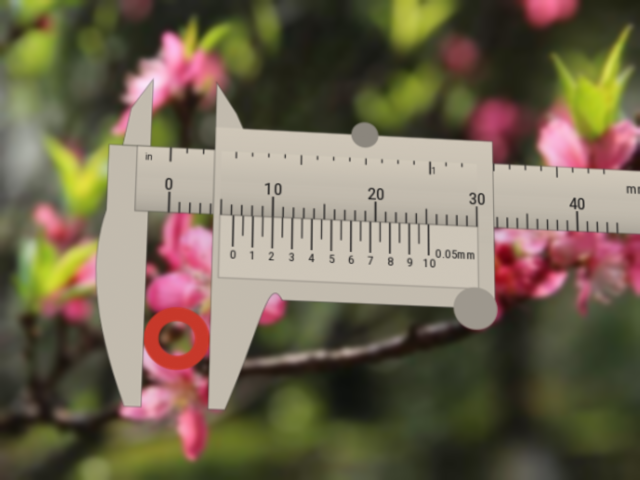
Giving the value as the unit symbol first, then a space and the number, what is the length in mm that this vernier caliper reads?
mm 6.2
